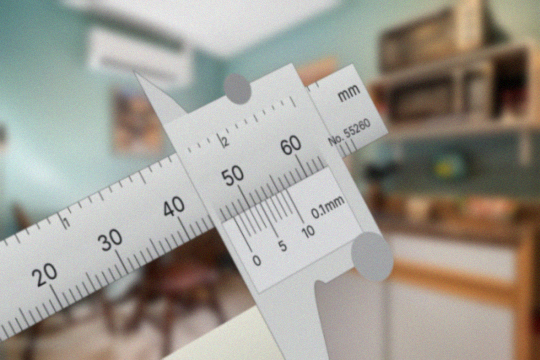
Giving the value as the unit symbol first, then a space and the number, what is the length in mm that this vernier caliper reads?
mm 47.2
